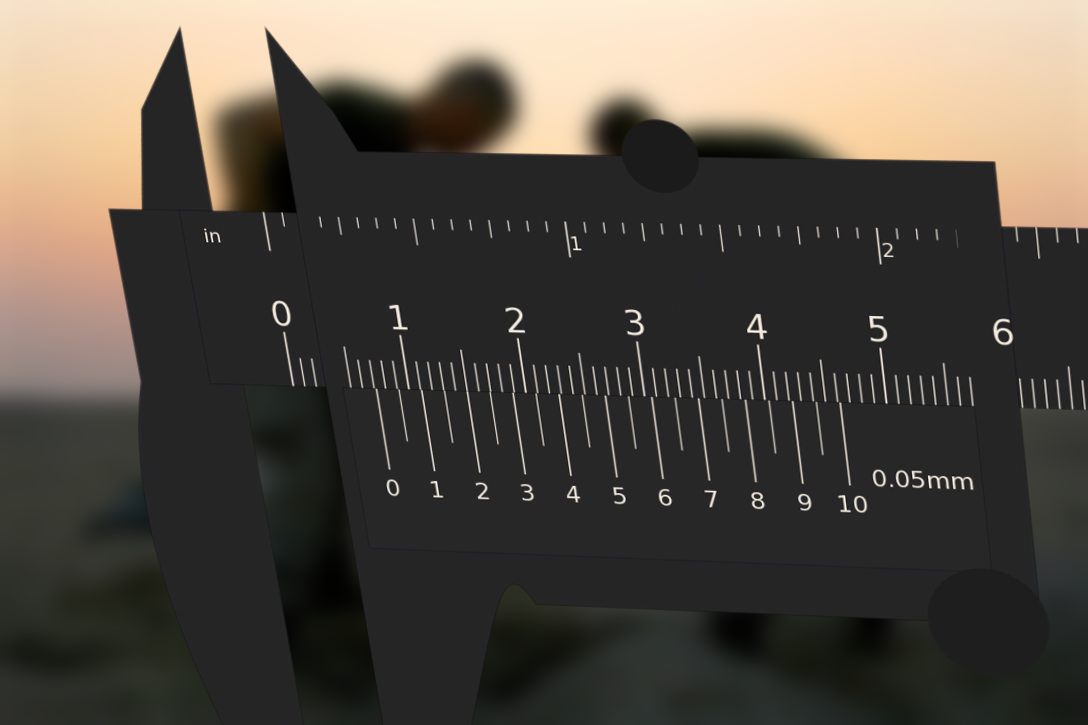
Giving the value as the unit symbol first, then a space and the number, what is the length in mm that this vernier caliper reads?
mm 7.2
